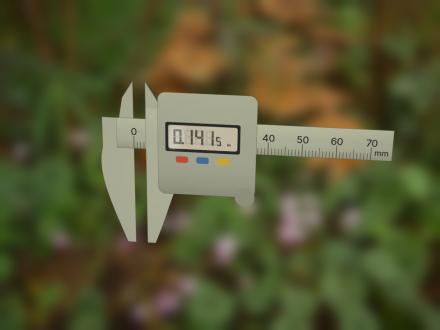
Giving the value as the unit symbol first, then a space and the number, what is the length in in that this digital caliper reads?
in 0.1415
